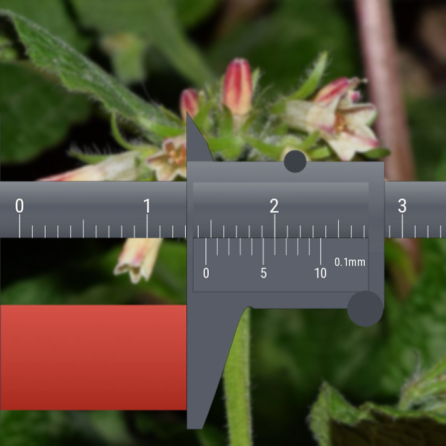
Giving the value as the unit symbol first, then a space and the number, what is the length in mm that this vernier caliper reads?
mm 14.6
